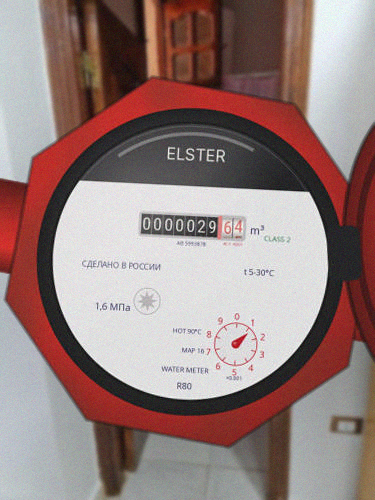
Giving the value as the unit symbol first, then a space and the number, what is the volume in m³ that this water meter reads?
m³ 29.641
